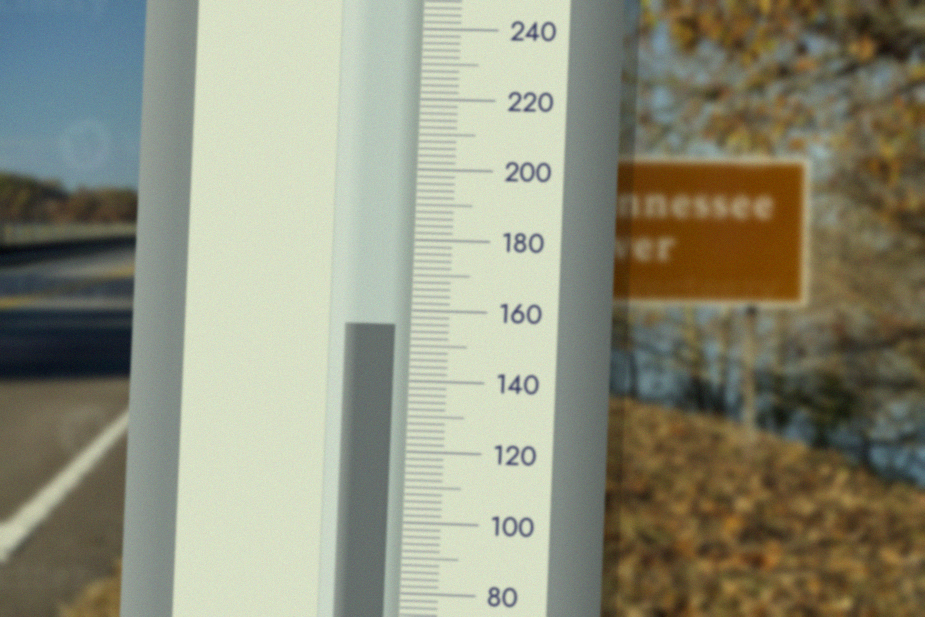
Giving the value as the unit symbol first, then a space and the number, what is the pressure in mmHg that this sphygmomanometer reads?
mmHg 156
